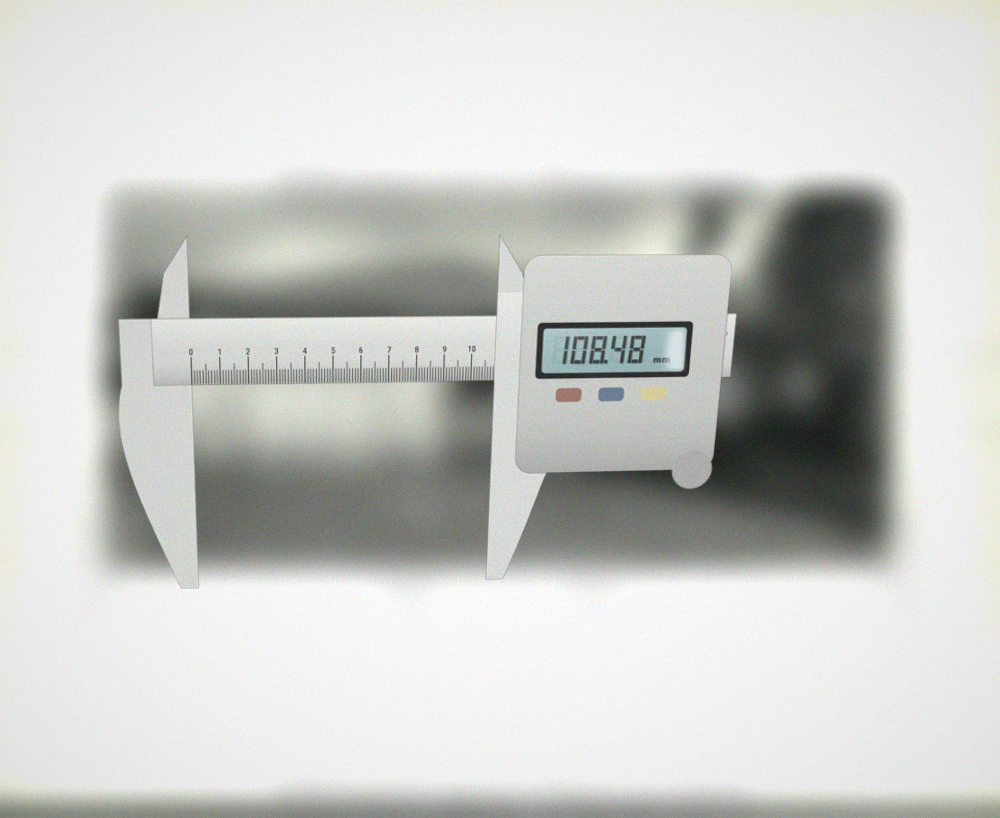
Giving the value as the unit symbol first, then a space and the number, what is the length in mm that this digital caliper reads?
mm 108.48
